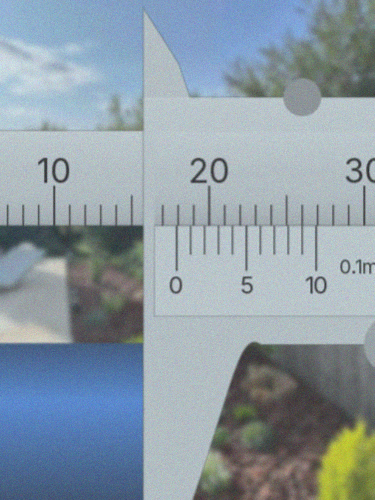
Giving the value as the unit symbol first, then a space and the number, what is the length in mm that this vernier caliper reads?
mm 17.9
